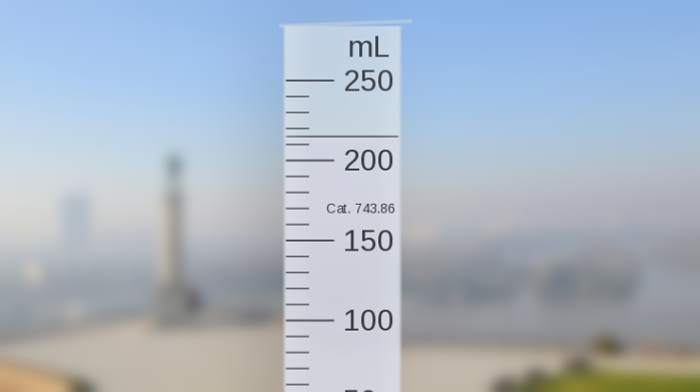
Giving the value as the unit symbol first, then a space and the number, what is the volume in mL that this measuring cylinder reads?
mL 215
